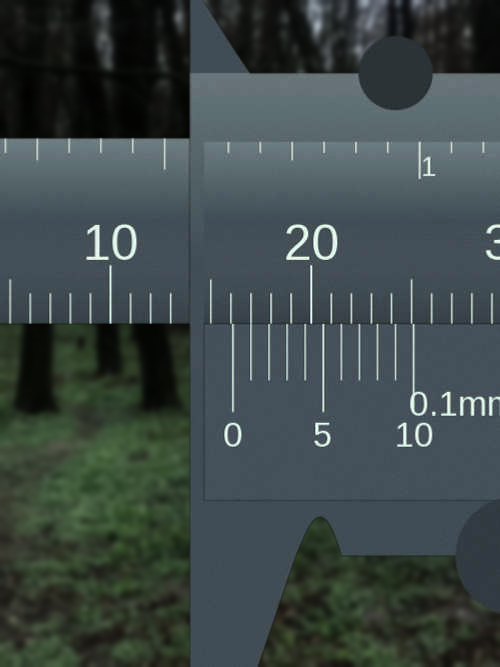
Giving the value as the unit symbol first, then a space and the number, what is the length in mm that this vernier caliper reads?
mm 16.1
